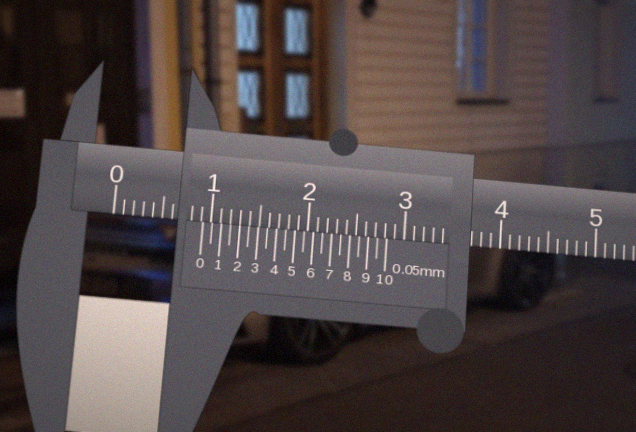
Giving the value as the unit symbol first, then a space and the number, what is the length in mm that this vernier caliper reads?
mm 9.2
